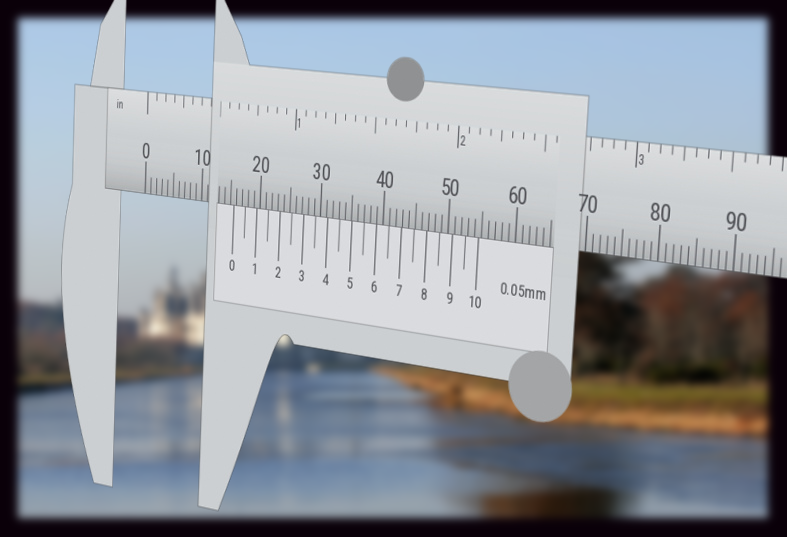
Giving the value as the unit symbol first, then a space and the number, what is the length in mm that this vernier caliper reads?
mm 15.6
